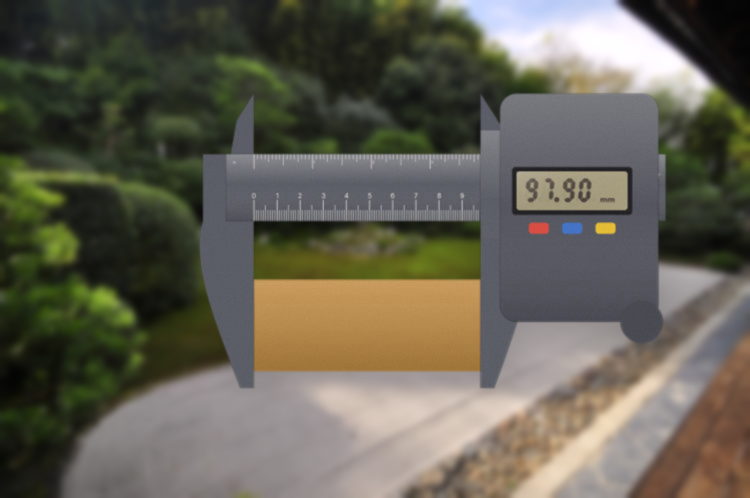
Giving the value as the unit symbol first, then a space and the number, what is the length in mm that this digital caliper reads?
mm 97.90
